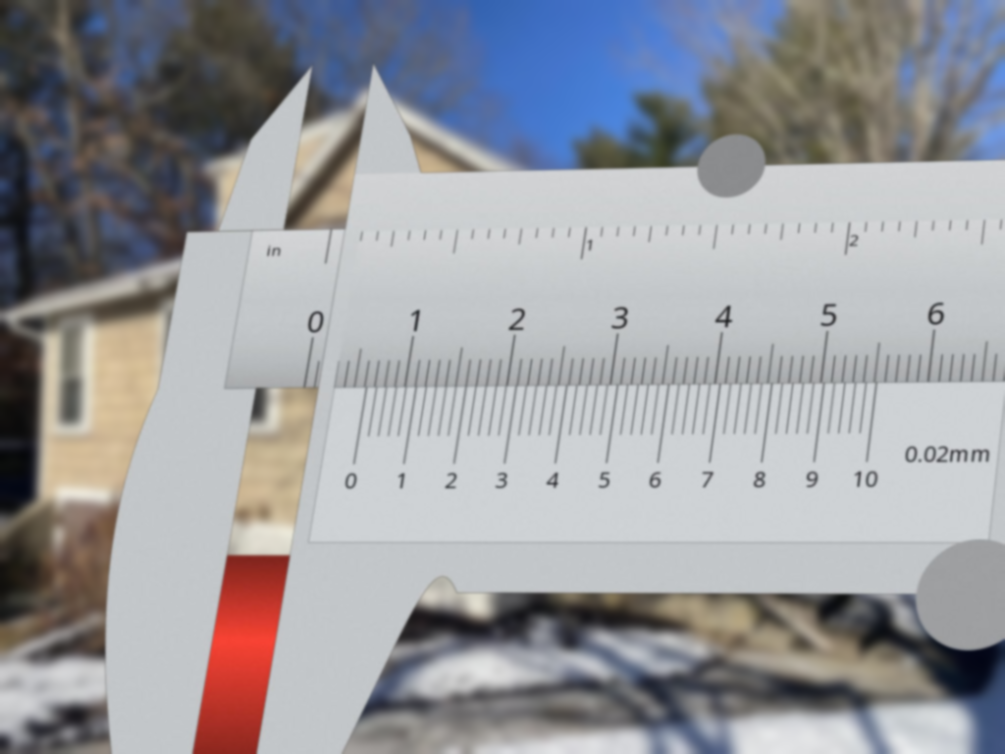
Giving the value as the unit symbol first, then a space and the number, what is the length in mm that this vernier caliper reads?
mm 6.2
